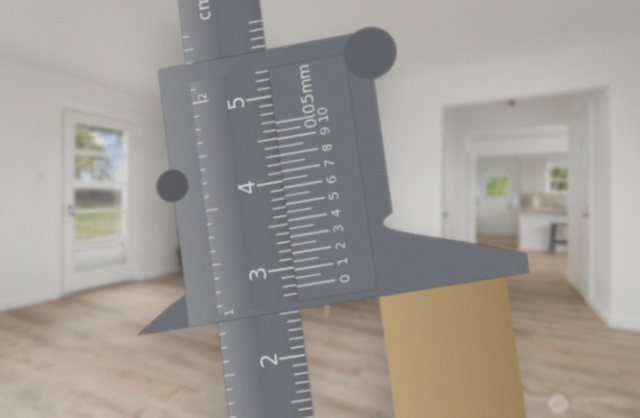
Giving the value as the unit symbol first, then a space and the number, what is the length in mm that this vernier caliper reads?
mm 27.8
